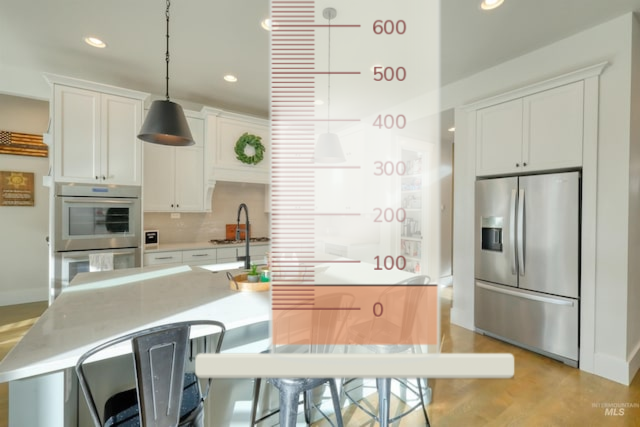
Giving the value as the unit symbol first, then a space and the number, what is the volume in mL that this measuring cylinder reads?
mL 50
